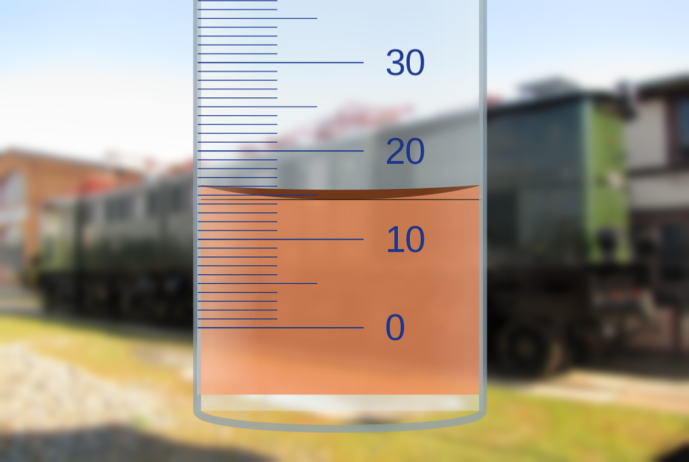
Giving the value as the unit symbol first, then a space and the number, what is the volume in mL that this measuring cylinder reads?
mL 14.5
